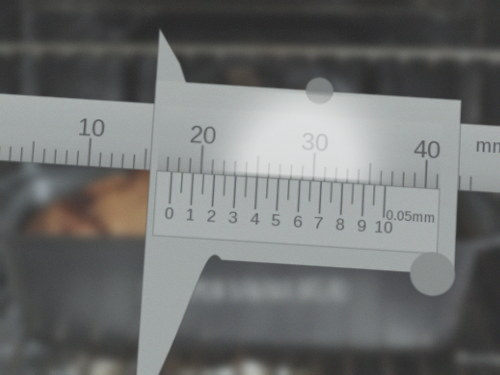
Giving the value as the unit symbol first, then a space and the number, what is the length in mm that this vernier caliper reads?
mm 17.4
